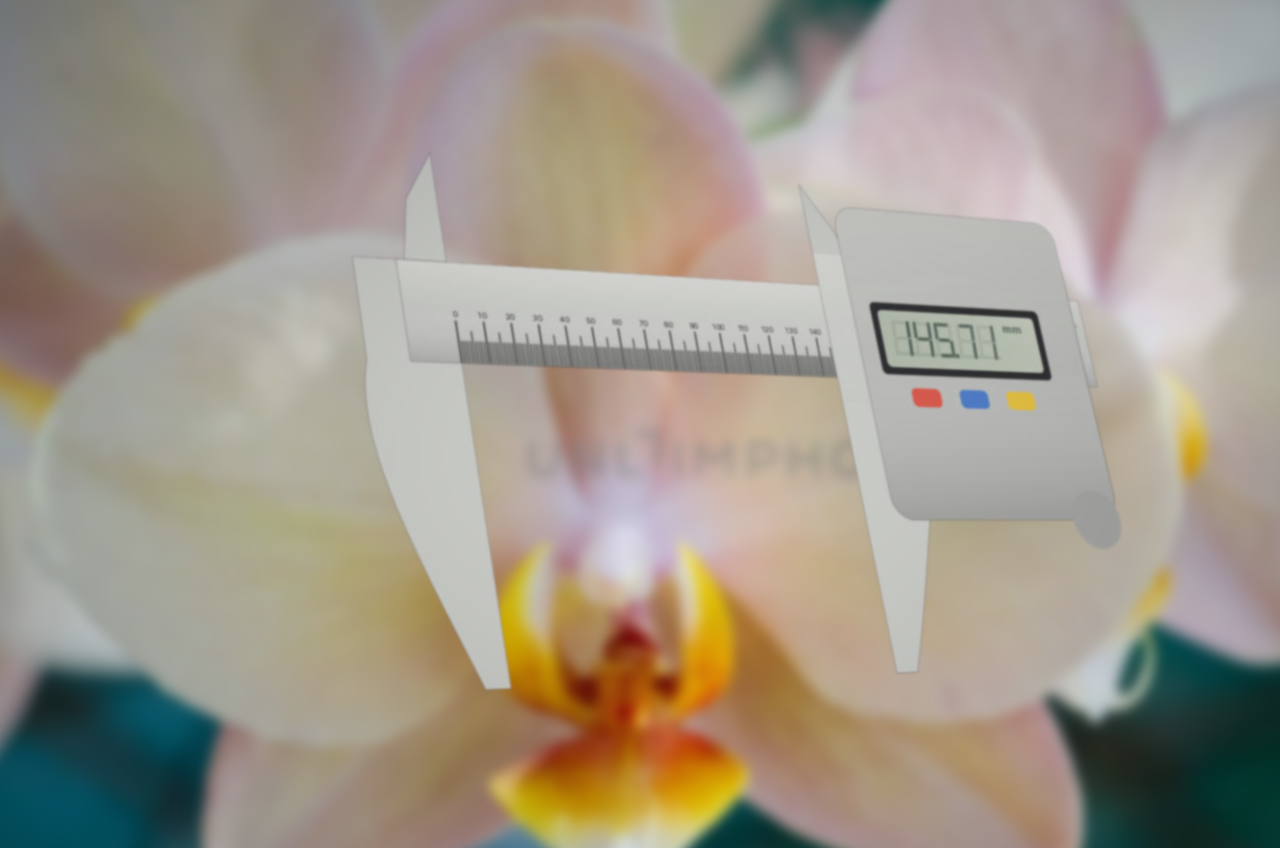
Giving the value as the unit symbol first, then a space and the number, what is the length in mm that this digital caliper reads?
mm 145.71
